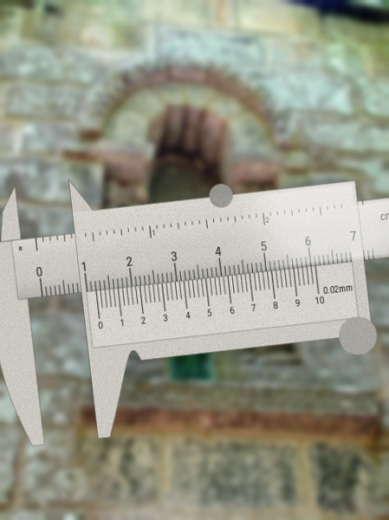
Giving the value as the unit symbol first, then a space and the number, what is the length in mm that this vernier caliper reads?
mm 12.0
